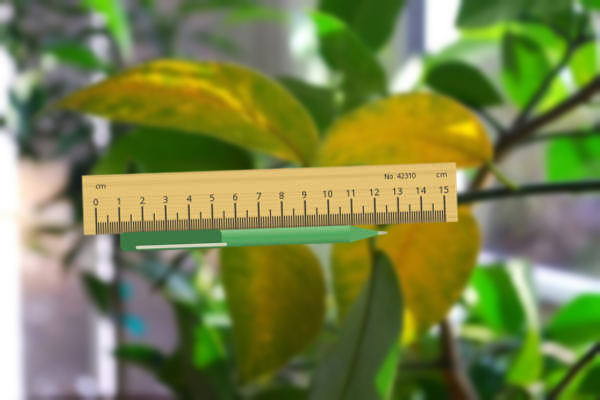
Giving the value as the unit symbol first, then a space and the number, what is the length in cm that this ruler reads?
cm 11.5
